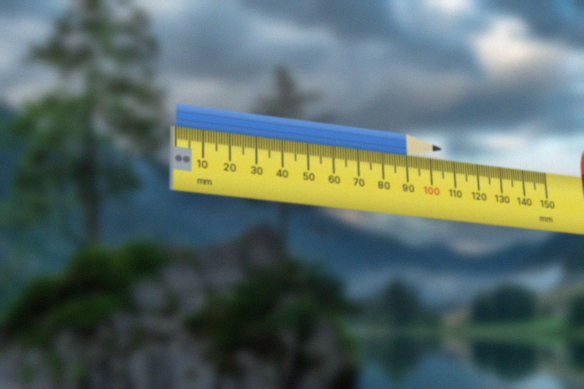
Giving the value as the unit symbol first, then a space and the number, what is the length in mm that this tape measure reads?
mm 105
